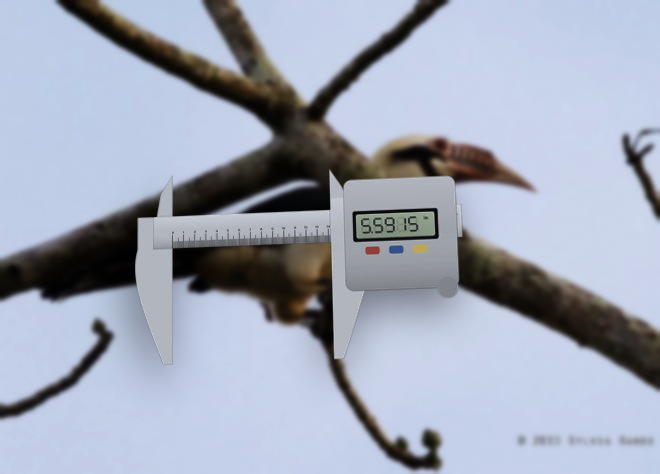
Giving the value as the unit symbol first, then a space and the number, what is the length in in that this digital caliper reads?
in 5.5915
